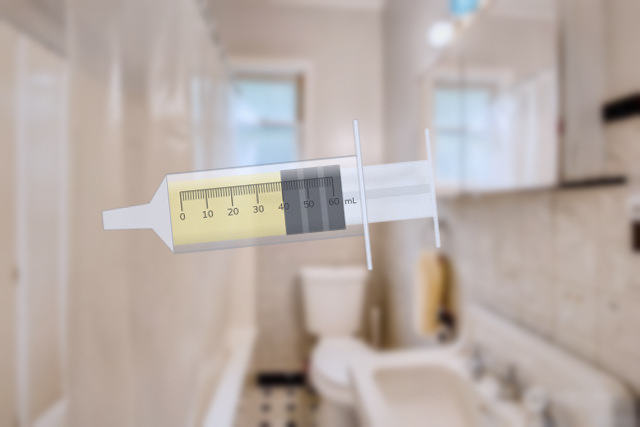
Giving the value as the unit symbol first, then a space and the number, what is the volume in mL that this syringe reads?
mL 40
